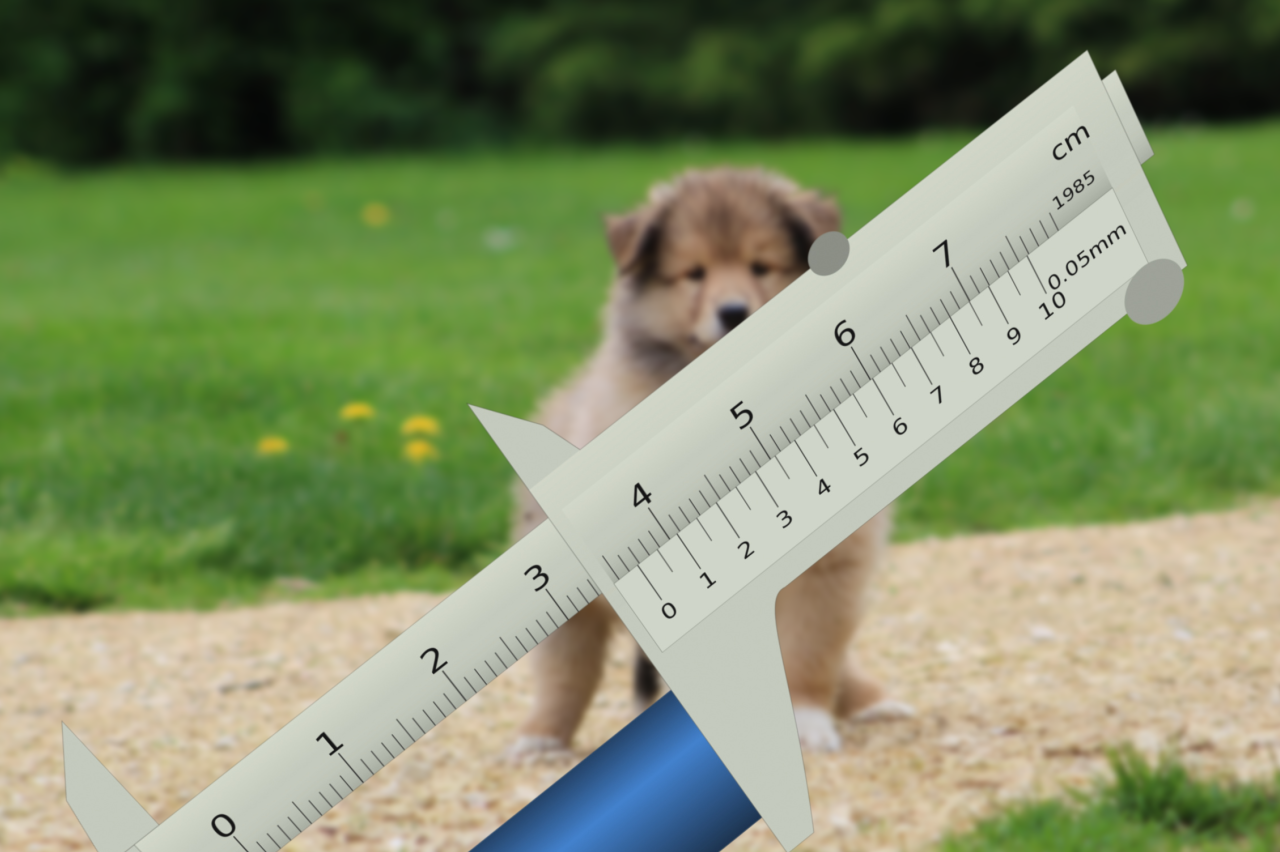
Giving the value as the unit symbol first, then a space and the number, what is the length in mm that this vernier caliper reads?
mm 36.8
